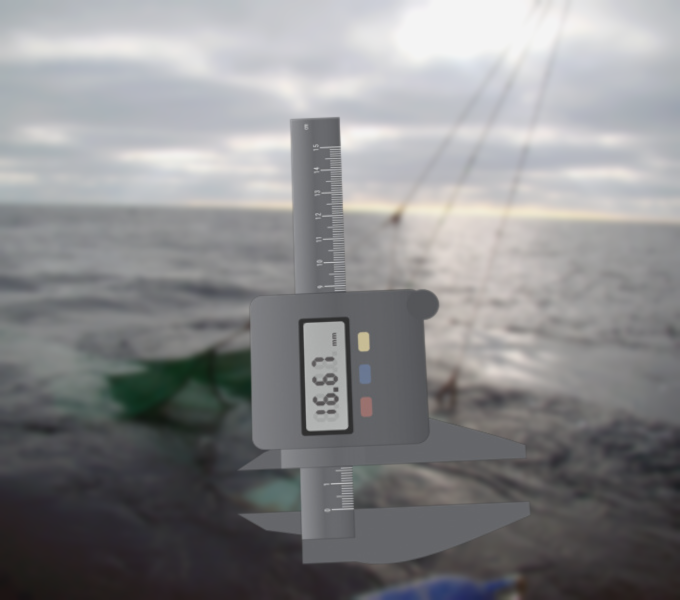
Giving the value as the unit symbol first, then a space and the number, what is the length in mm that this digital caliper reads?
mm 16.67
